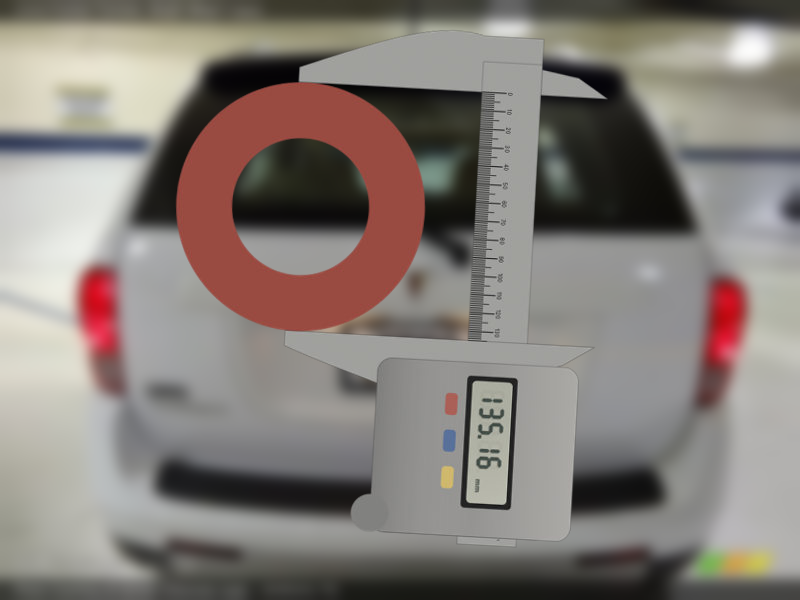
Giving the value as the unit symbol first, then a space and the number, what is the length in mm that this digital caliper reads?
mm 135.16
